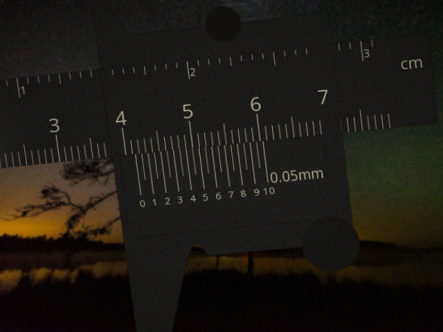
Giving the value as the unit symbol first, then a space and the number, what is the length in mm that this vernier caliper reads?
mm 41.4
